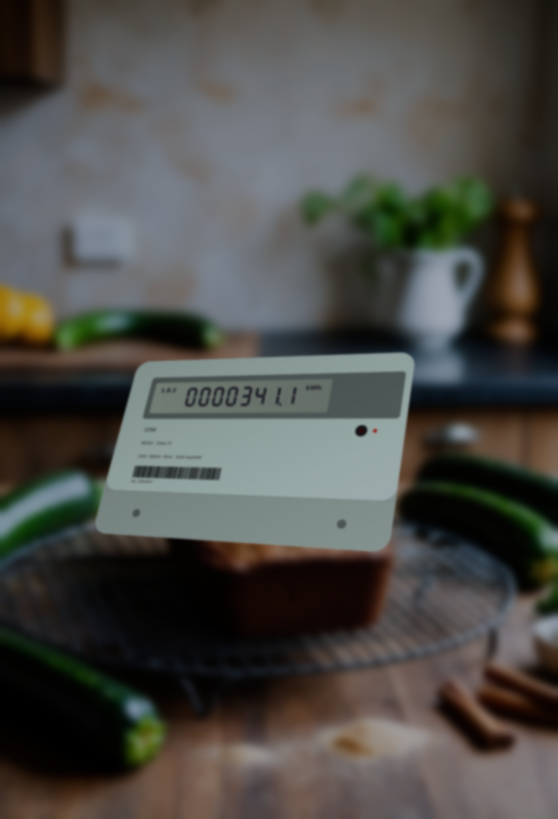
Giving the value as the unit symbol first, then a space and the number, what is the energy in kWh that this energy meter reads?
kWh 341.1
